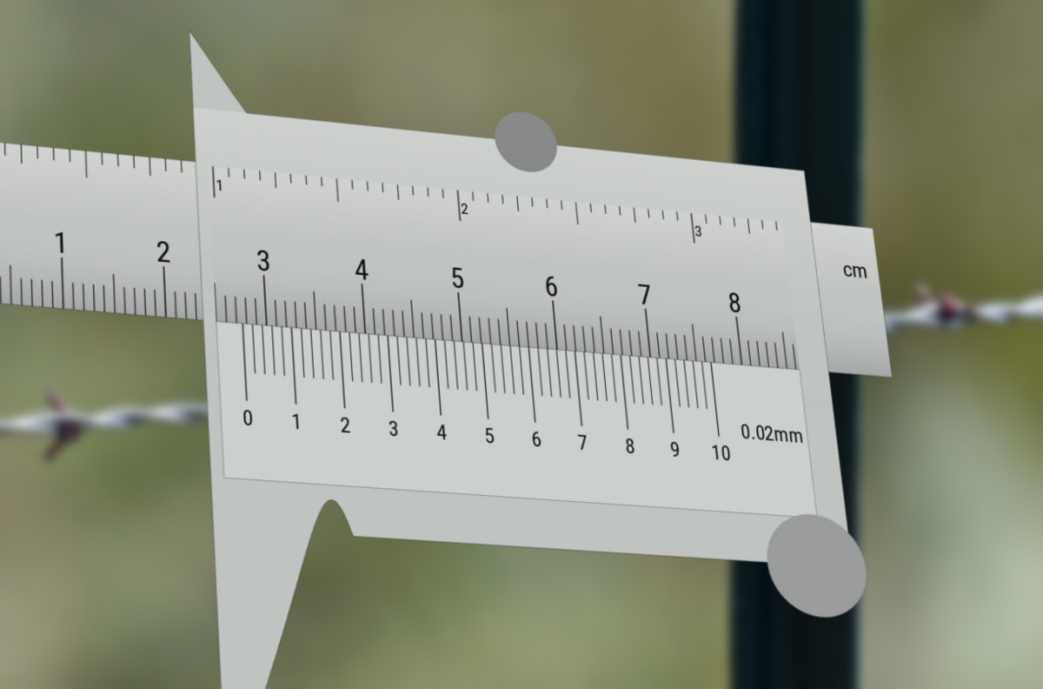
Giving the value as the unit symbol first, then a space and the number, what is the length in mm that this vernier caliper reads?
mm 27.6
